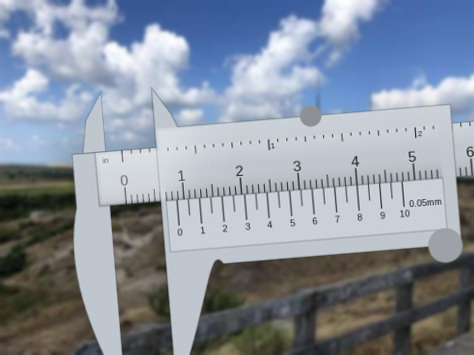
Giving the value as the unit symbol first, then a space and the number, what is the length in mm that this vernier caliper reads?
mm 8.8
